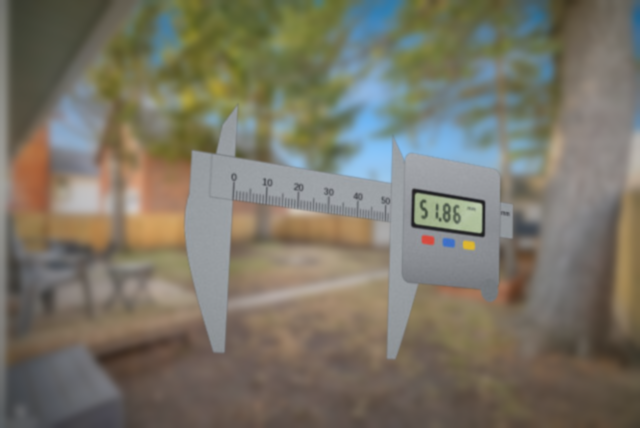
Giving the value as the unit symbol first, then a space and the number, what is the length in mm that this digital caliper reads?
mm 51.86
